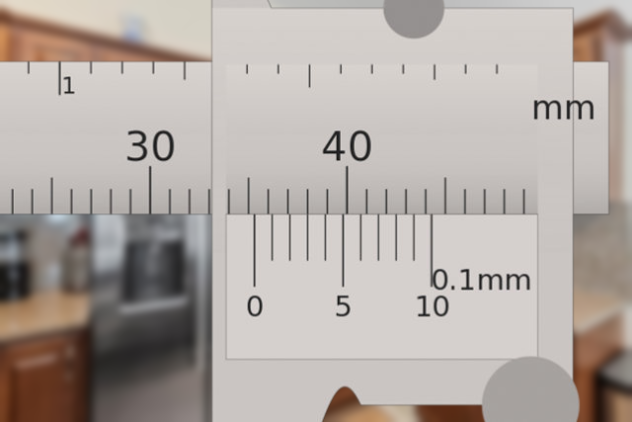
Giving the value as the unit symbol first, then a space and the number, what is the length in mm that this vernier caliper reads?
mm 35.3
